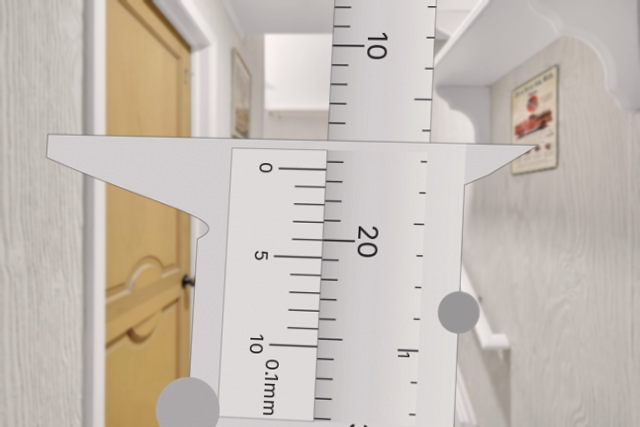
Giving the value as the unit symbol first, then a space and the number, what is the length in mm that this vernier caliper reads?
mm 16.4
